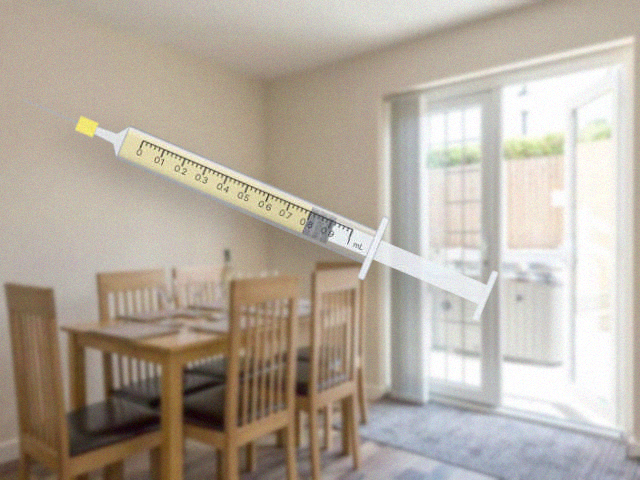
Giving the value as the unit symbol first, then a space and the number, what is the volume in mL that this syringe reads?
mL 0.8
